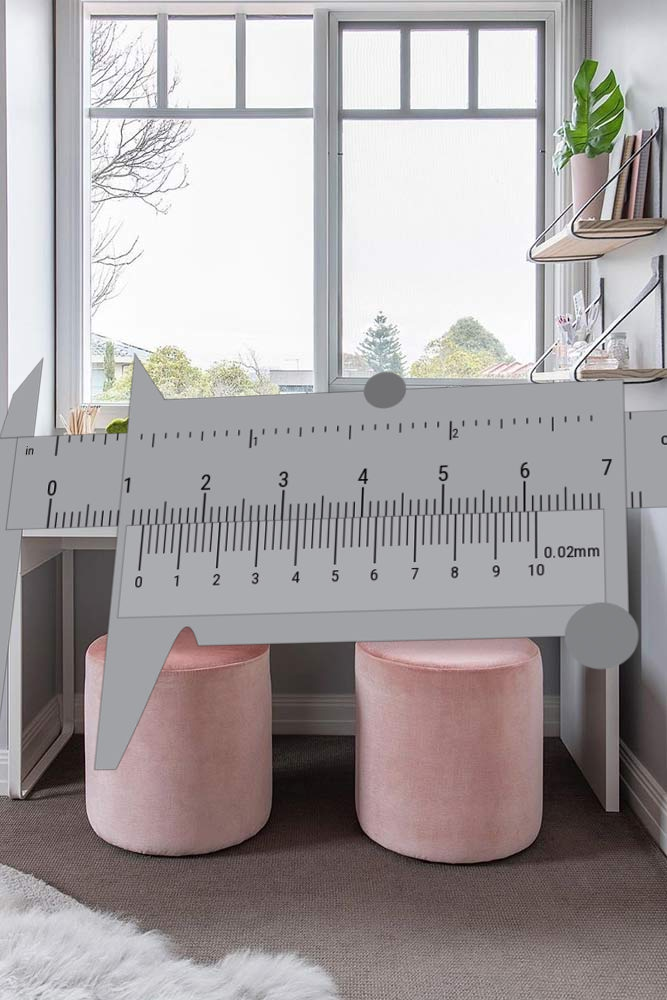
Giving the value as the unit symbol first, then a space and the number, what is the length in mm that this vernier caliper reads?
mm 12.4
